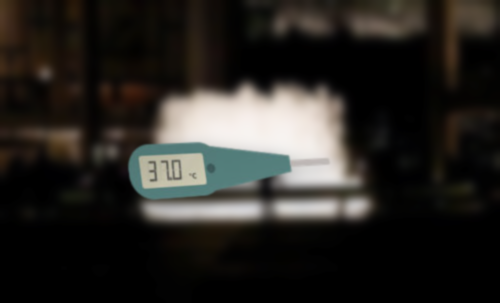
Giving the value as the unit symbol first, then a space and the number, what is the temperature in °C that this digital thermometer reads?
°C 37.0
